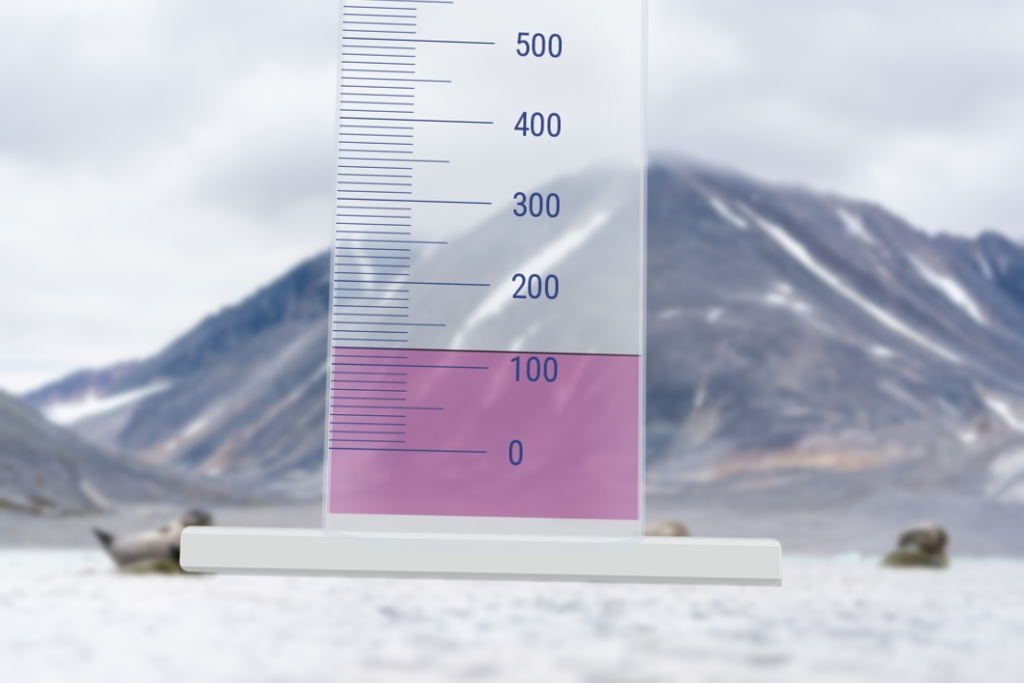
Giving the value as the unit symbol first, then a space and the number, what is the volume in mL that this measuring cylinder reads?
mL 120
